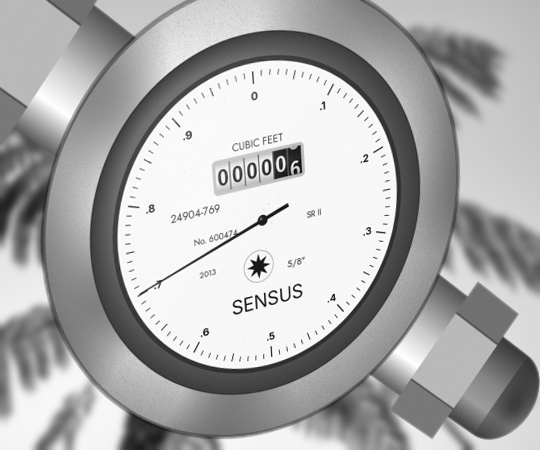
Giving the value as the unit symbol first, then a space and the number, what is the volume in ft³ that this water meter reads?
ft³ 5.70
